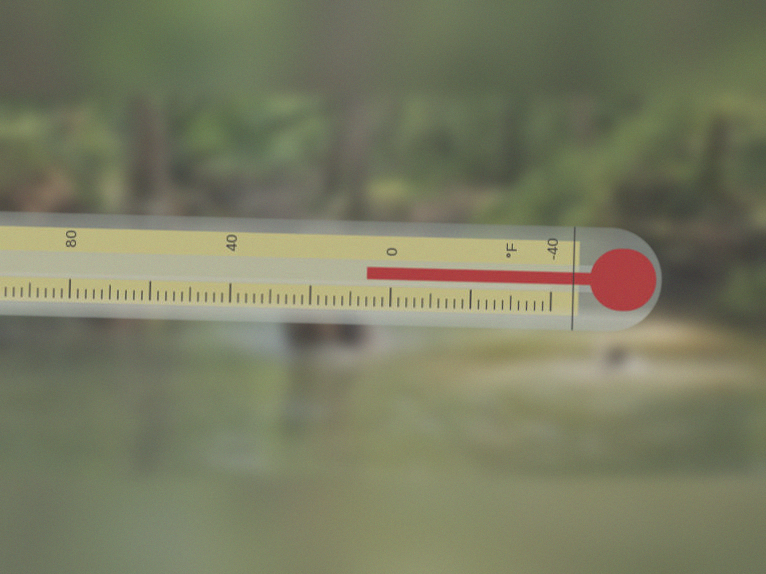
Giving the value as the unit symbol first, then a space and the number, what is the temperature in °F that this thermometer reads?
°F 6
